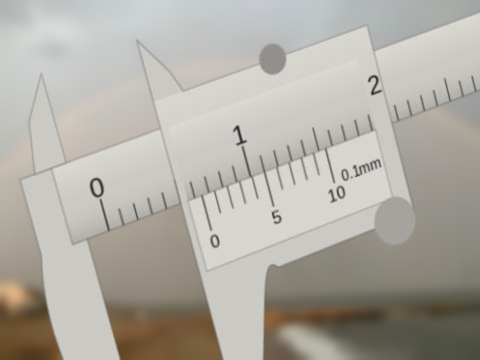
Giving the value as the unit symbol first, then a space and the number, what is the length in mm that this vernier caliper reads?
mm 6.5
